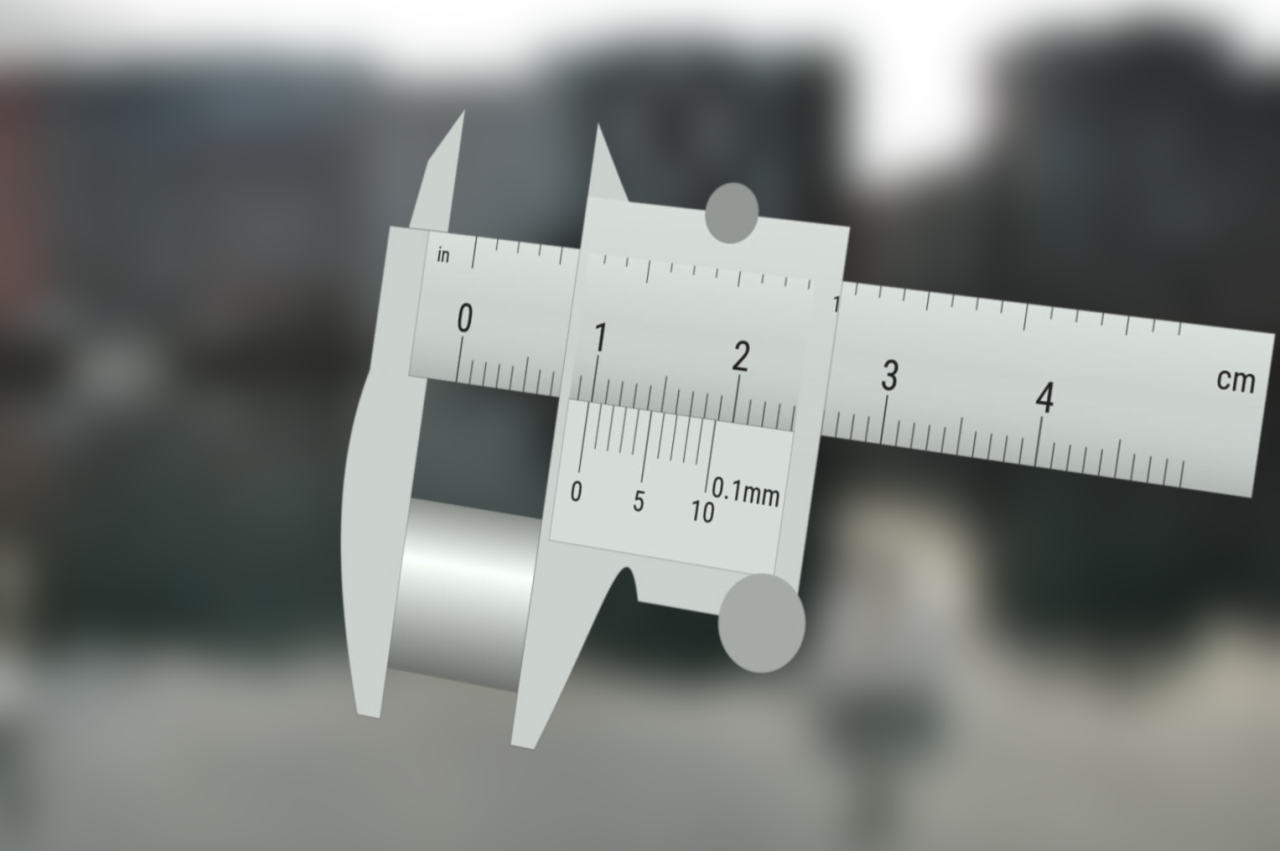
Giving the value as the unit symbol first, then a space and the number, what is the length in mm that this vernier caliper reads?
mm 9.8
